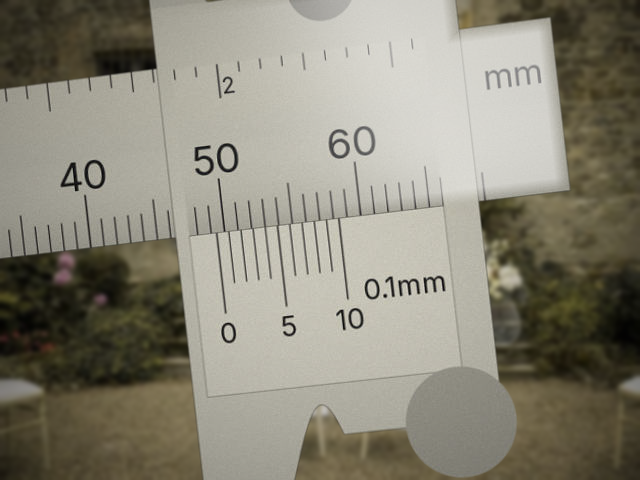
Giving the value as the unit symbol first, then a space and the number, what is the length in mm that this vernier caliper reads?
mm 49.4
